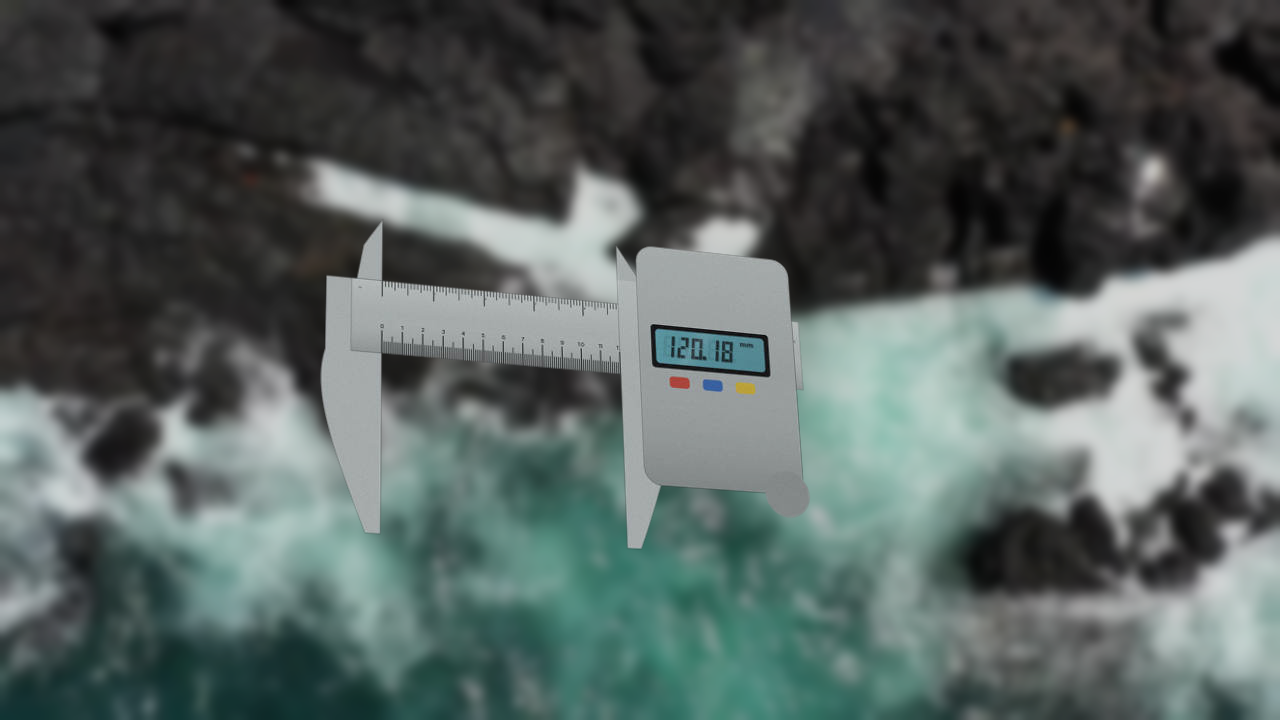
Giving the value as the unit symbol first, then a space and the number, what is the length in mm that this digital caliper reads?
mm 120.18
